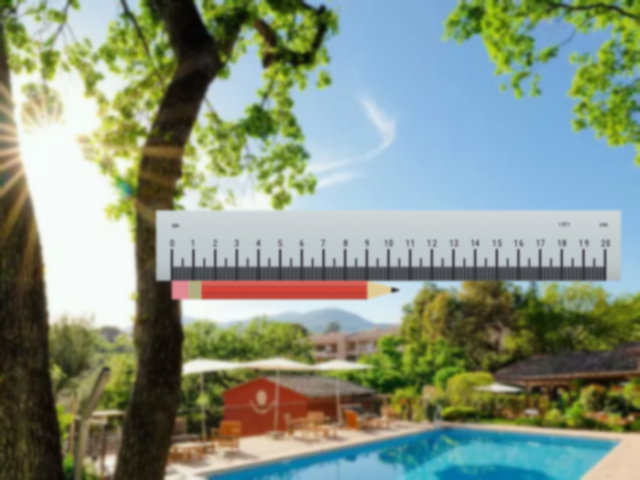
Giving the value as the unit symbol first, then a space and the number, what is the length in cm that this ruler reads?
cm 10.5
